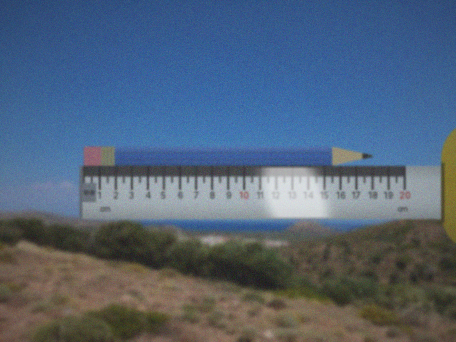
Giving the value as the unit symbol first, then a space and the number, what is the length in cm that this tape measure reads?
cm 18
